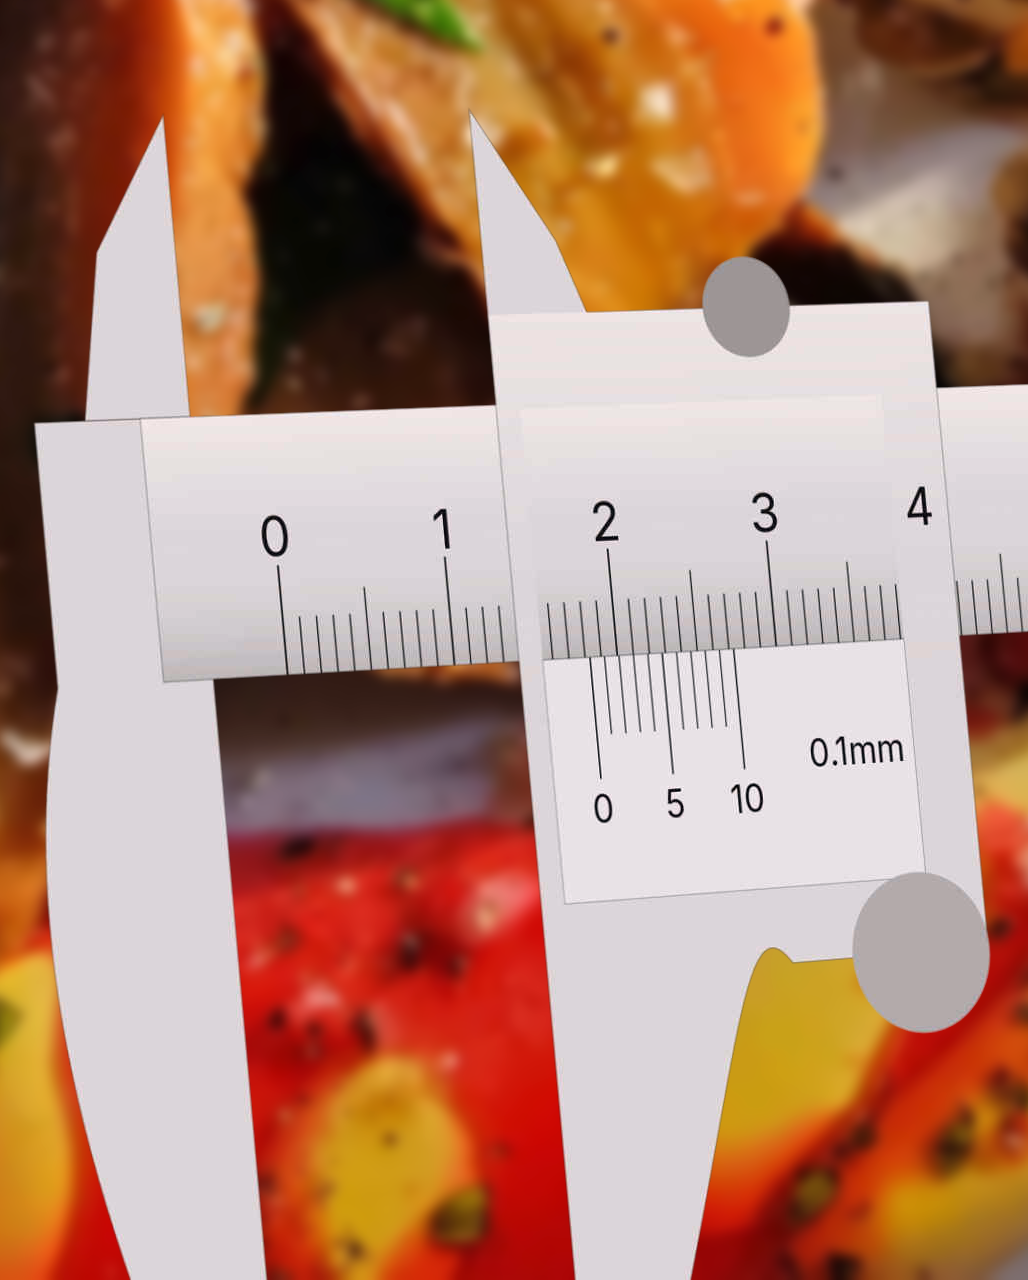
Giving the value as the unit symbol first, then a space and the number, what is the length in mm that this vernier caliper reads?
mm 18.3
